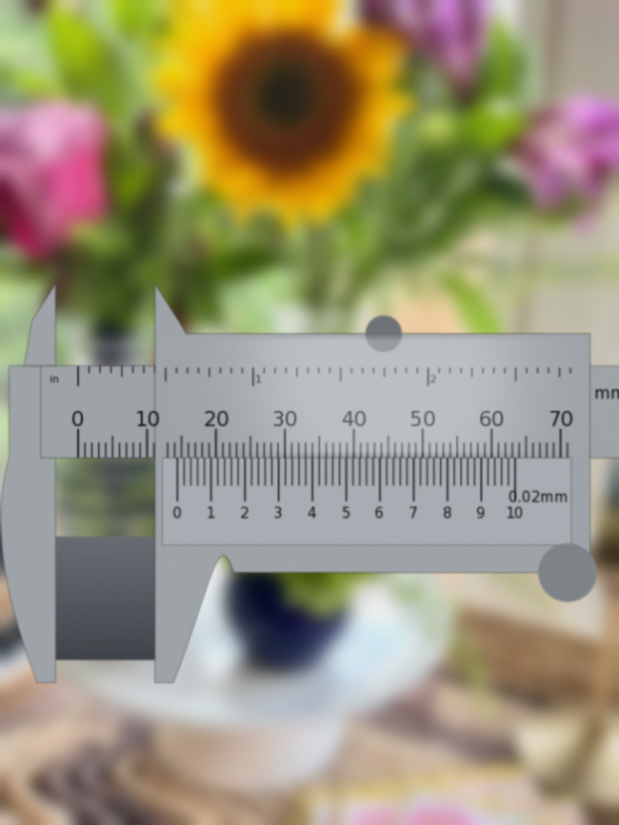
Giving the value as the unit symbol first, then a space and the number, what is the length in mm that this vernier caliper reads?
mm 14.4
